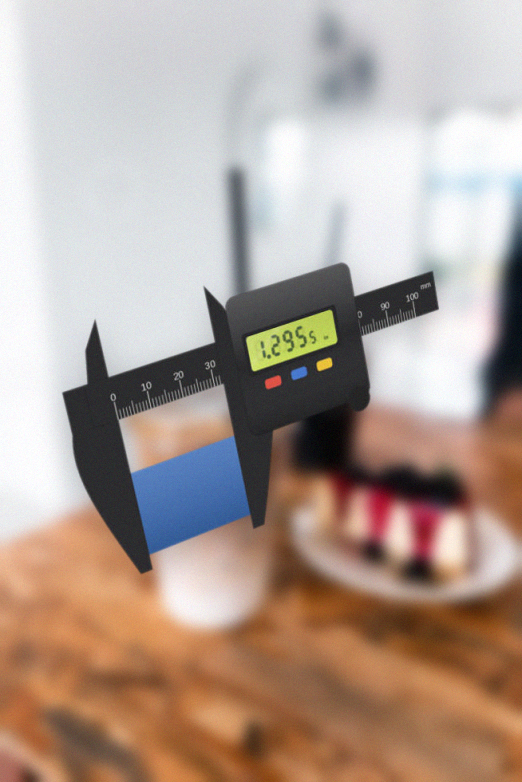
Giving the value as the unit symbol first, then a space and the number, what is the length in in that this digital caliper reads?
in 1.2955
